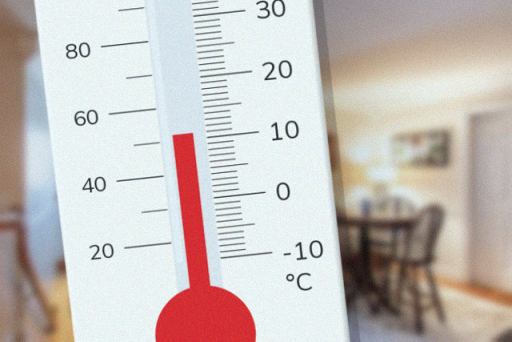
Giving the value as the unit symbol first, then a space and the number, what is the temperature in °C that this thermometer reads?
°C 11
